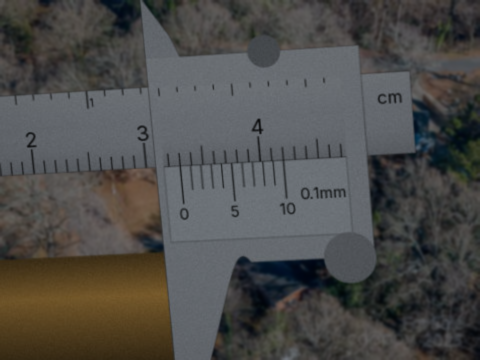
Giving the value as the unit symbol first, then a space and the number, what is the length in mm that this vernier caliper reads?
mm 33.0
